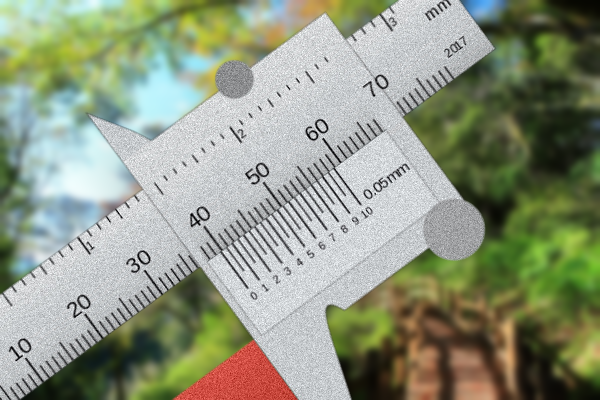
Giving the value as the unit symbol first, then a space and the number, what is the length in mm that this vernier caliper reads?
mm 39.8
